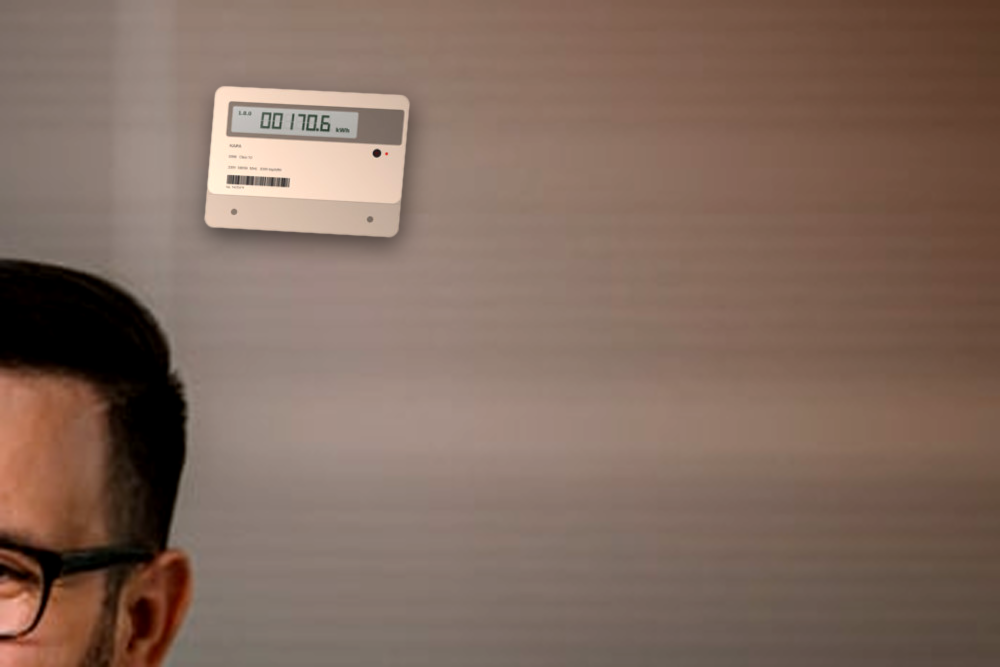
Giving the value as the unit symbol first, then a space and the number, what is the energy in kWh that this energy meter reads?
kWh 170.6
